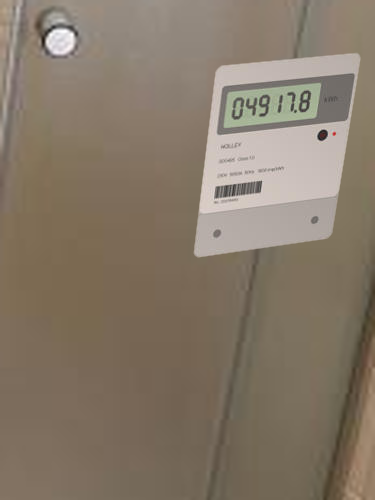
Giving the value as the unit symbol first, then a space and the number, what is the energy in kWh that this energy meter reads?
kWh 4917.8
